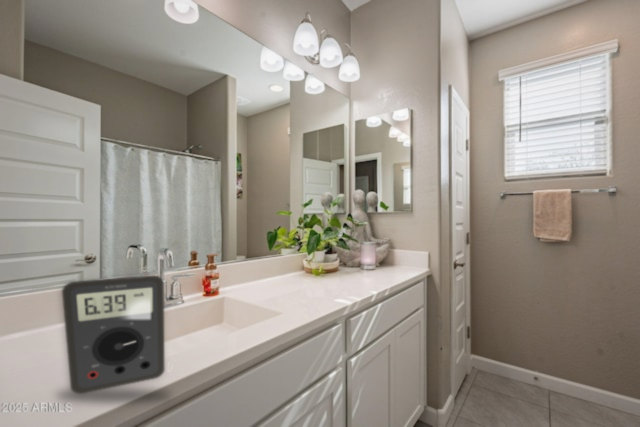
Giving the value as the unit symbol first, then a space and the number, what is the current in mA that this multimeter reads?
mA 6.39
